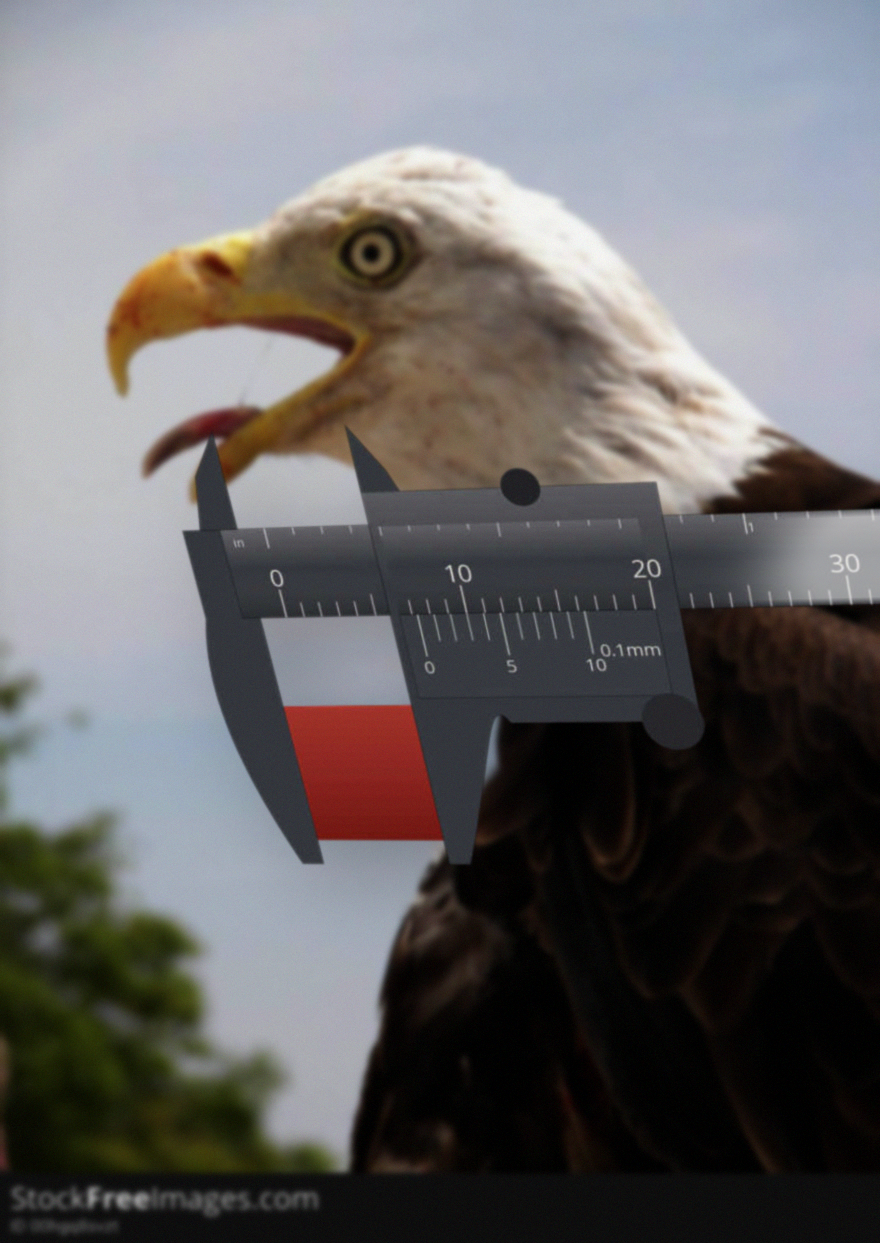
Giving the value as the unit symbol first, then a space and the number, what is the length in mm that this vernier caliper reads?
mm 7.3
